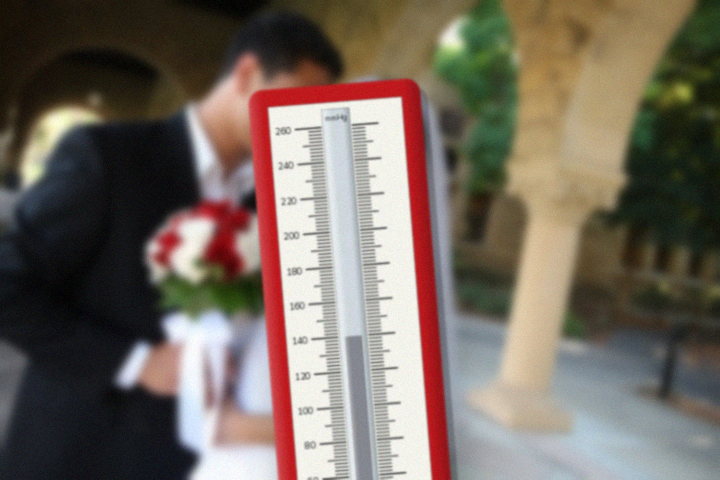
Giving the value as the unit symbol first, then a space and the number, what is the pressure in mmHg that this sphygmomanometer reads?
mmHg 140
